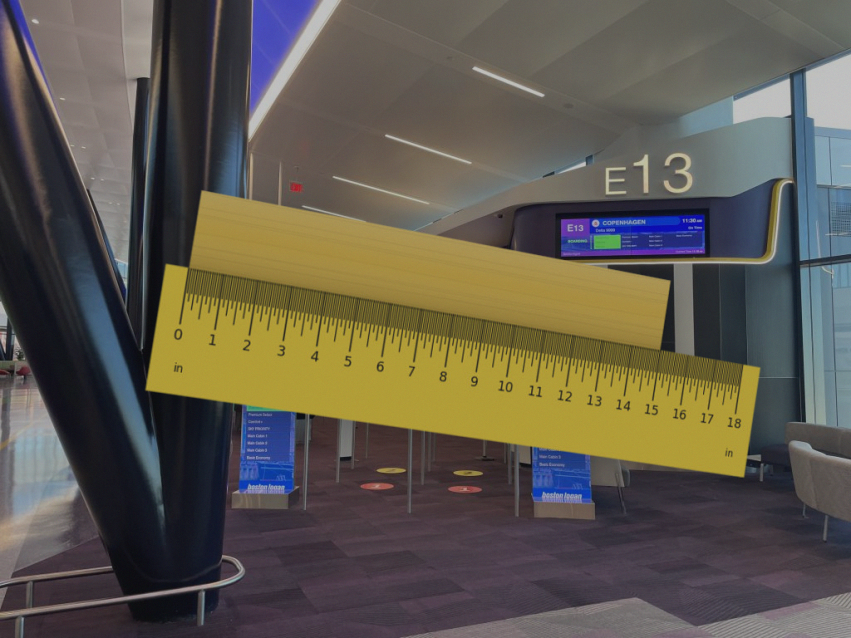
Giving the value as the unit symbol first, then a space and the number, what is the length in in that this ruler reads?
in 15
